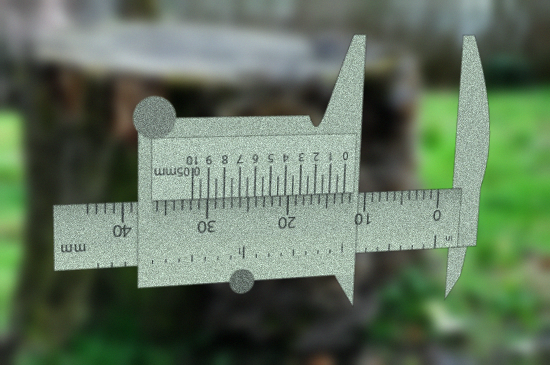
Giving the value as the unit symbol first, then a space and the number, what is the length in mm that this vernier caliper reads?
mm 12.8
